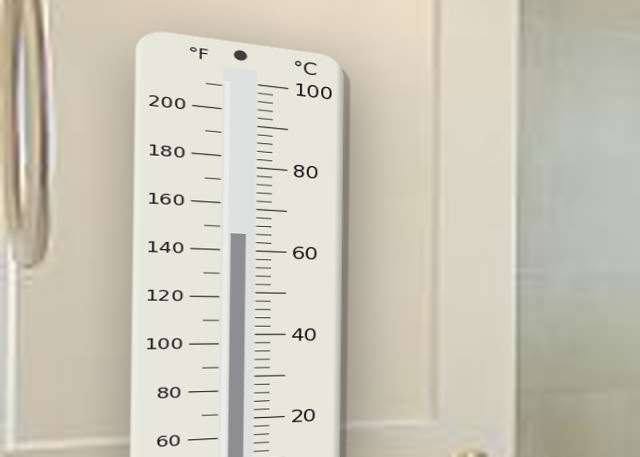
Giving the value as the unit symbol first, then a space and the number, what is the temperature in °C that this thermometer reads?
°C 64
